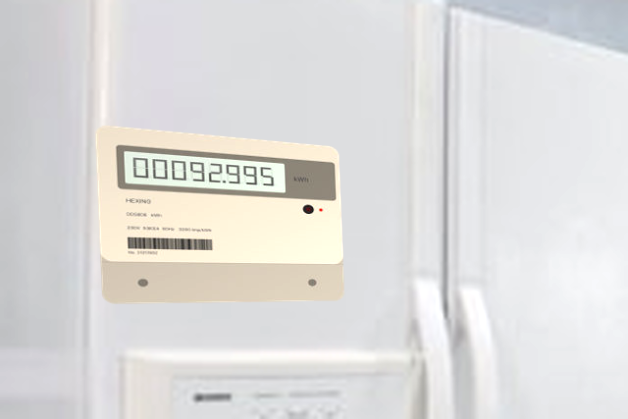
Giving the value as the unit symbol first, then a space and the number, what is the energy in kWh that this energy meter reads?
kWh 92.995
